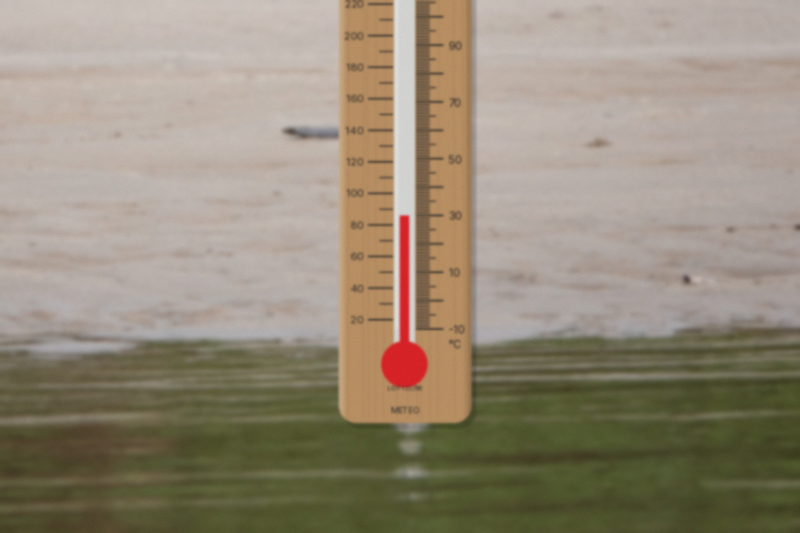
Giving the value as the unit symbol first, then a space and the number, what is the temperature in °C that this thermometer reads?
°C 30
